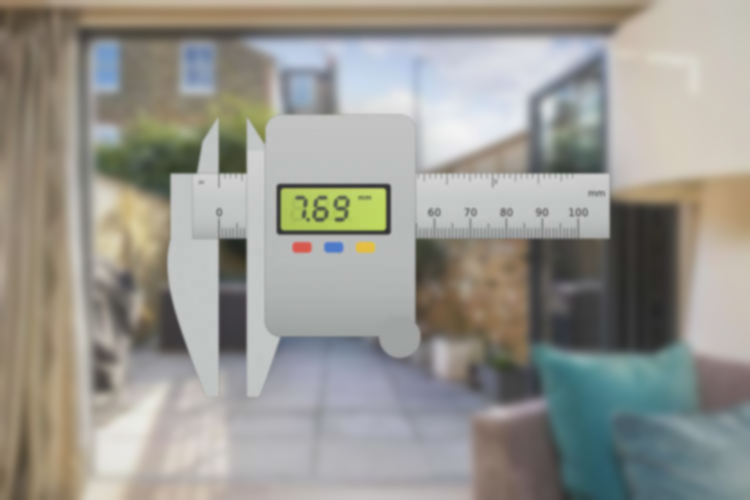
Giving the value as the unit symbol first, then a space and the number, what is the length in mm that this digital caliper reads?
mm 7.69
